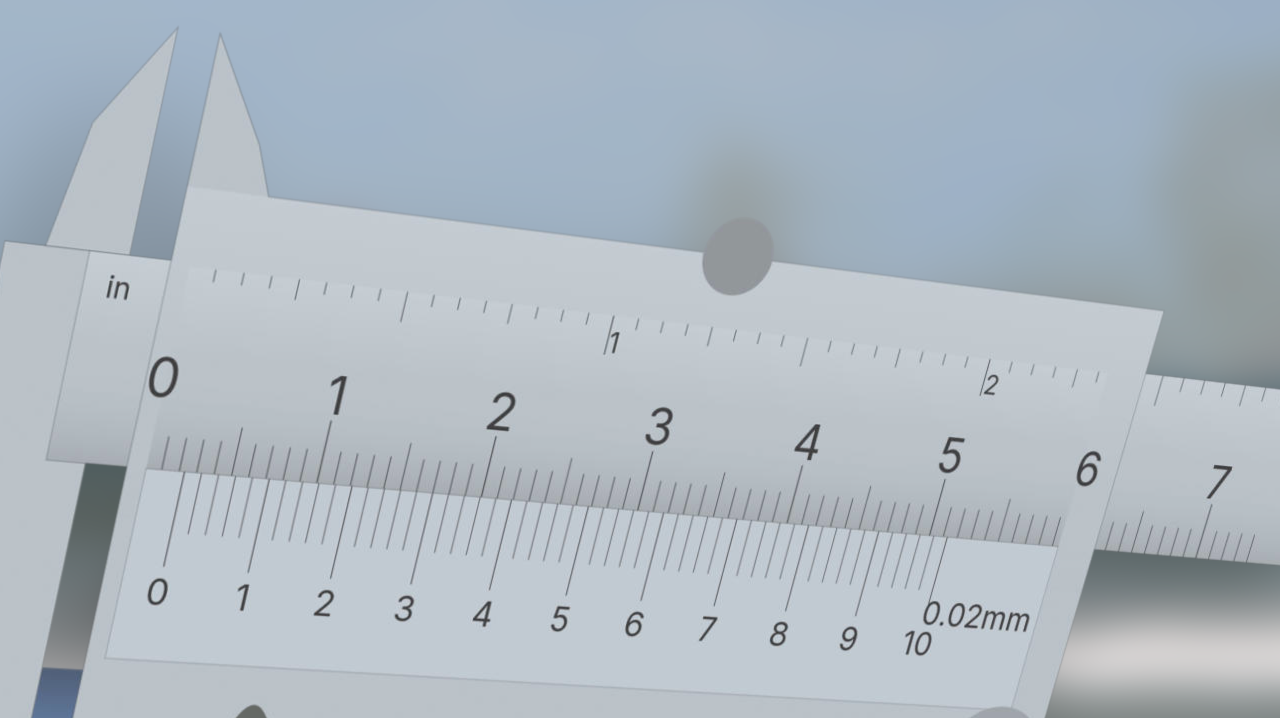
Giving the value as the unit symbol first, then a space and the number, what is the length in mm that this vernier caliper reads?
mm 2.3
